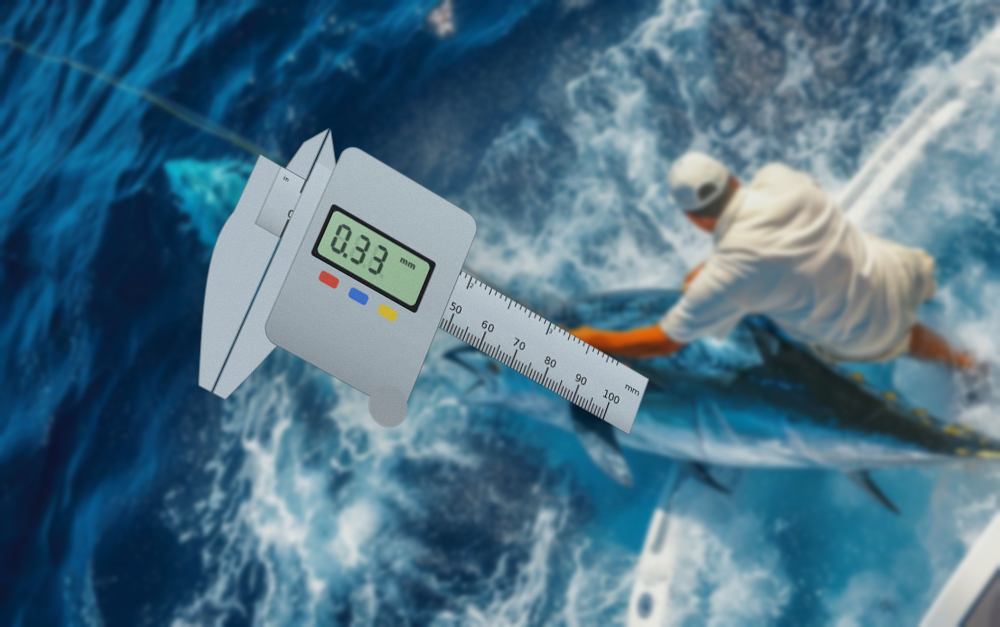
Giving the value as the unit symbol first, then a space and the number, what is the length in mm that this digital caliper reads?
mm 0.33
